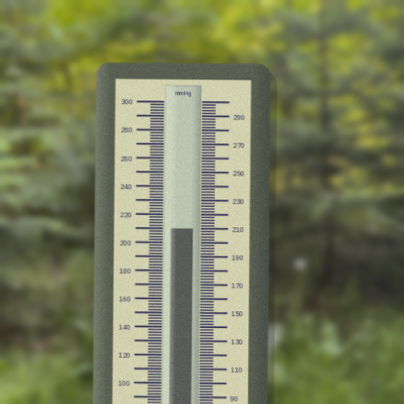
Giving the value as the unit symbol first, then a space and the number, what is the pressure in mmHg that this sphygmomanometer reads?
mmHg 210
